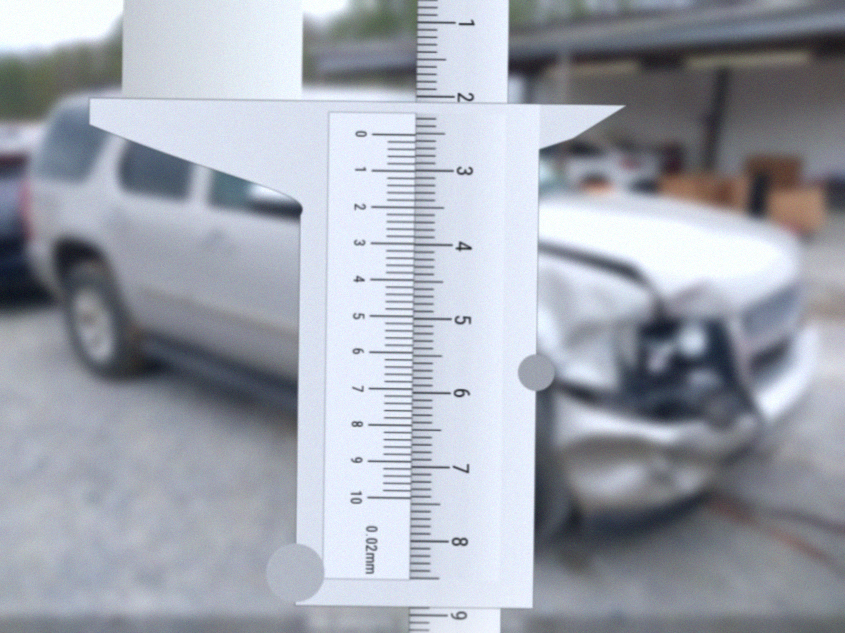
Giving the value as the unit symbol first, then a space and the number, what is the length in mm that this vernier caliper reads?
mm 25.2
